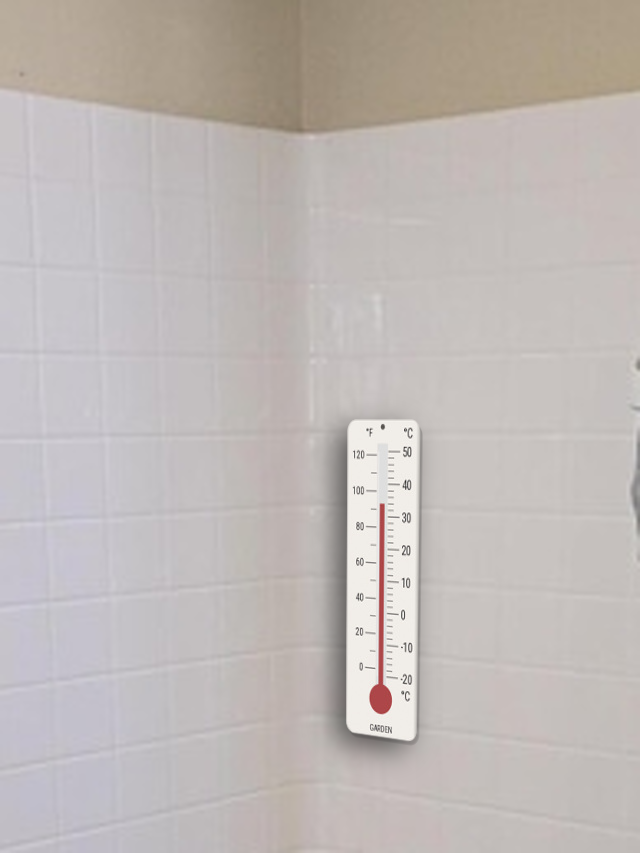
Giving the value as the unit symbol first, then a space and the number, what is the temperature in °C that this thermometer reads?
°C 34
